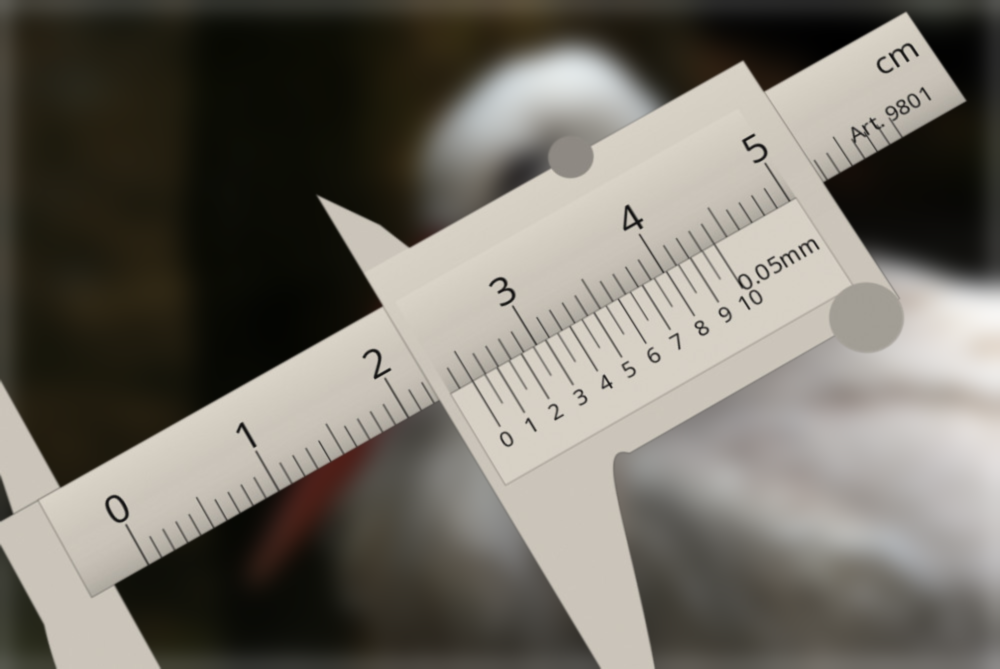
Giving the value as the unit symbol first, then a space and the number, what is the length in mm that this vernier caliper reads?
mm 25.0
